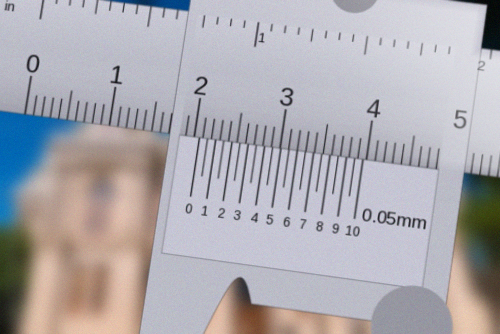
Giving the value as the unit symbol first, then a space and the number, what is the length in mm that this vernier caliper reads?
mm 20.6
